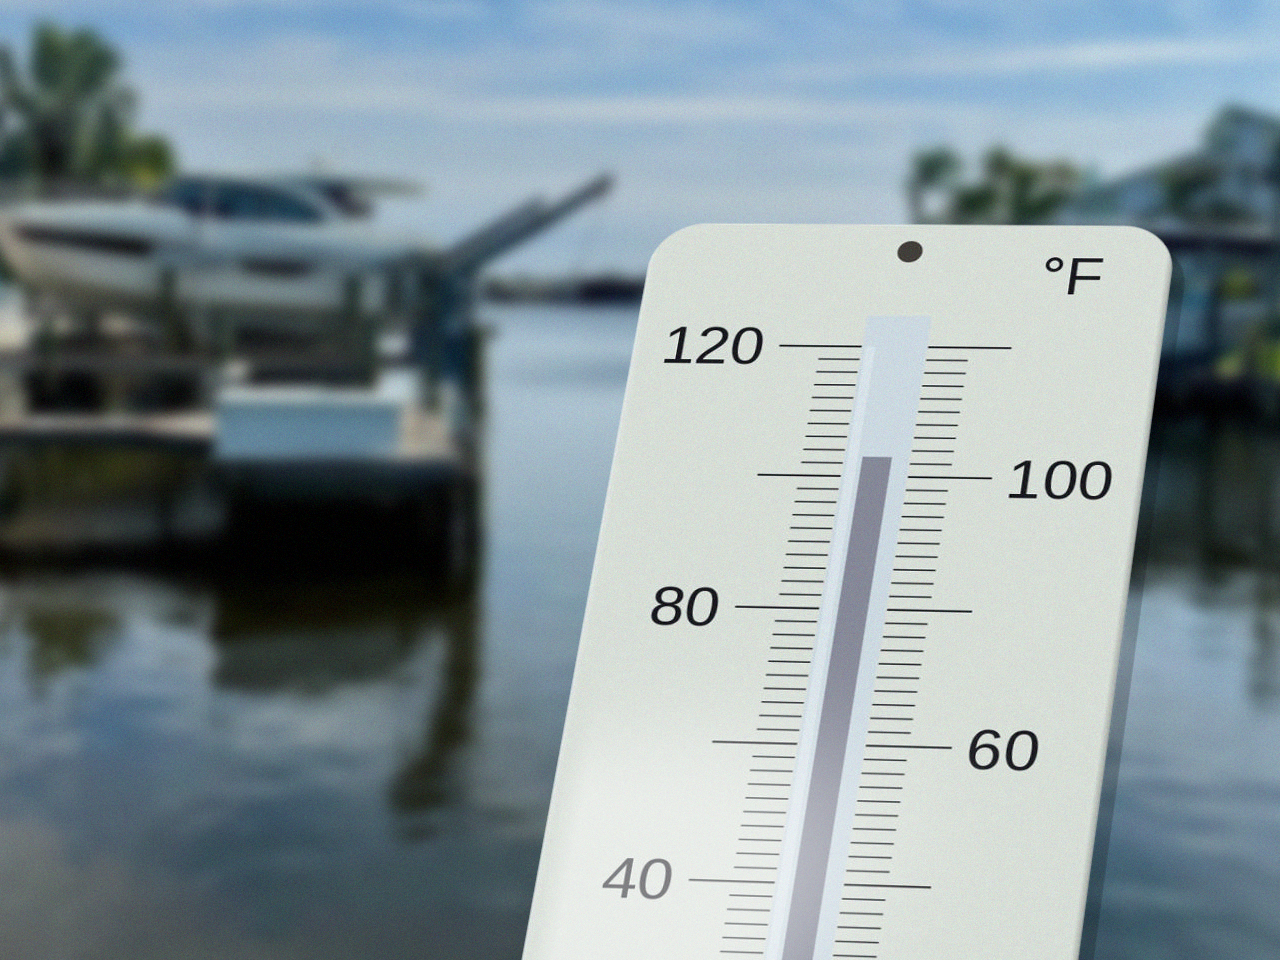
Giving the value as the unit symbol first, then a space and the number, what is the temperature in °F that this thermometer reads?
°F 103
